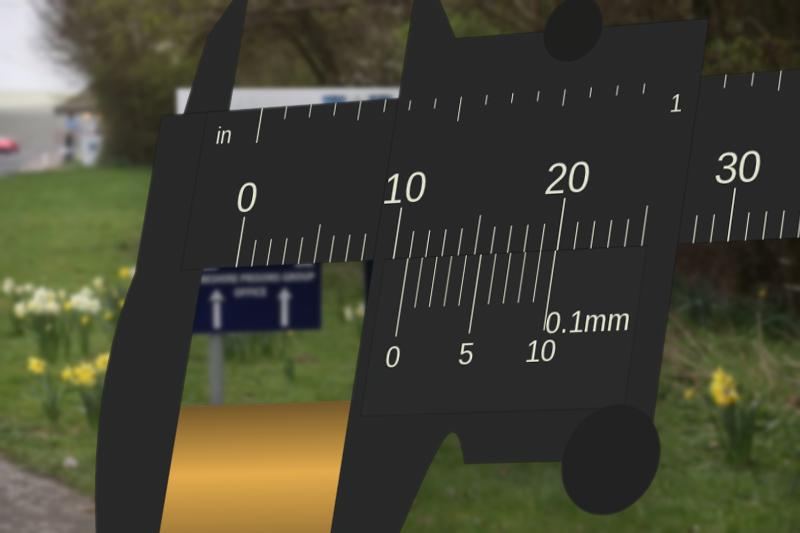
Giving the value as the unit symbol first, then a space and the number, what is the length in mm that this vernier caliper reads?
mm 10.9
